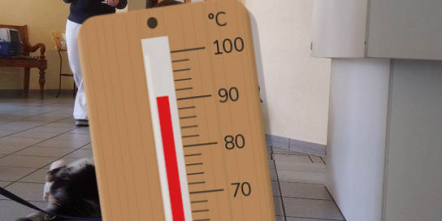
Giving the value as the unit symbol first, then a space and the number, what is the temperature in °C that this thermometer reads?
°C 91
